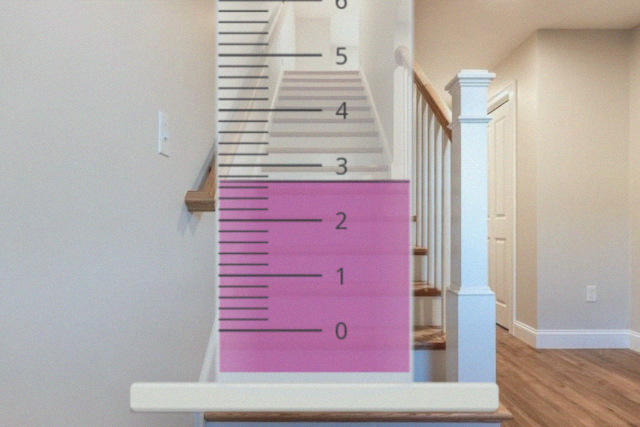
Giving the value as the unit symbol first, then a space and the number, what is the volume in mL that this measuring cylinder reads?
mL 2.7
